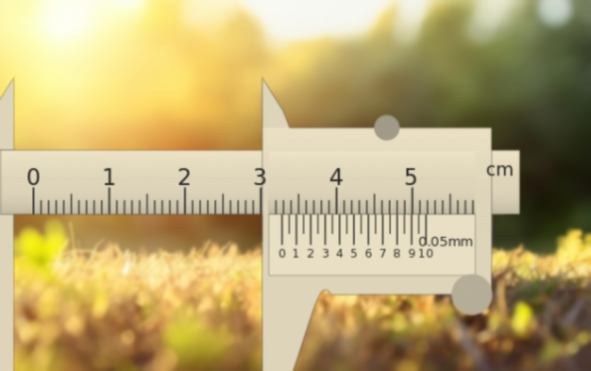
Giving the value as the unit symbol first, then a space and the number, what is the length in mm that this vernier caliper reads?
mm 32.8
